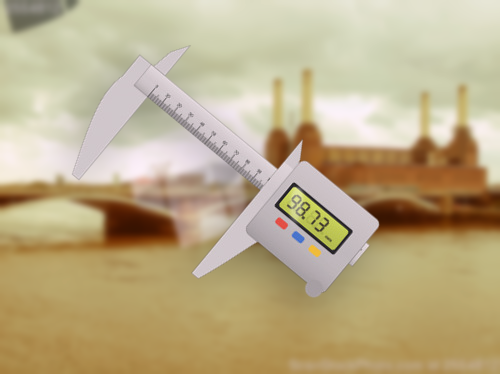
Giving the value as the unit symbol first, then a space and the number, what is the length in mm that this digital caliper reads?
mm 98.73
